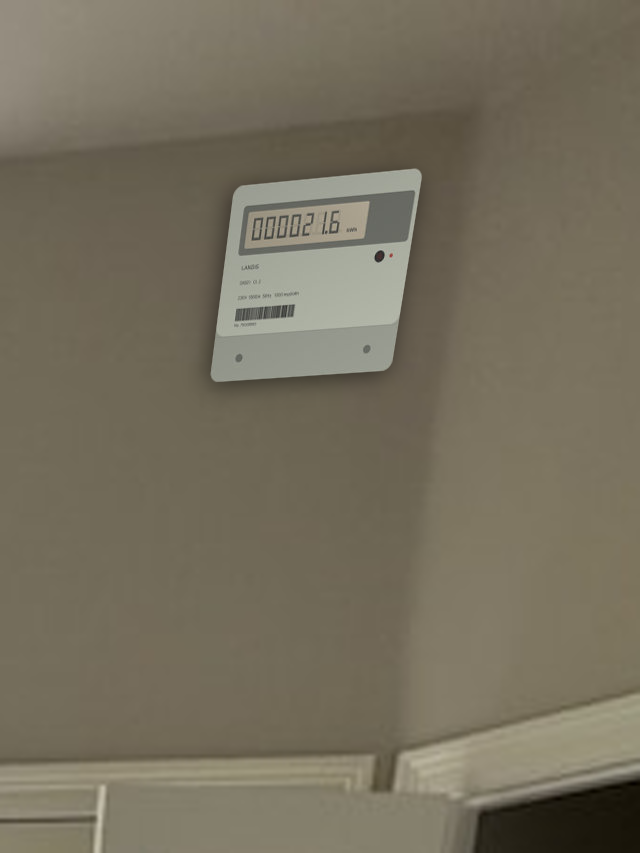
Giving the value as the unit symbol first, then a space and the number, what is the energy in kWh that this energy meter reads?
kWh 21.6
